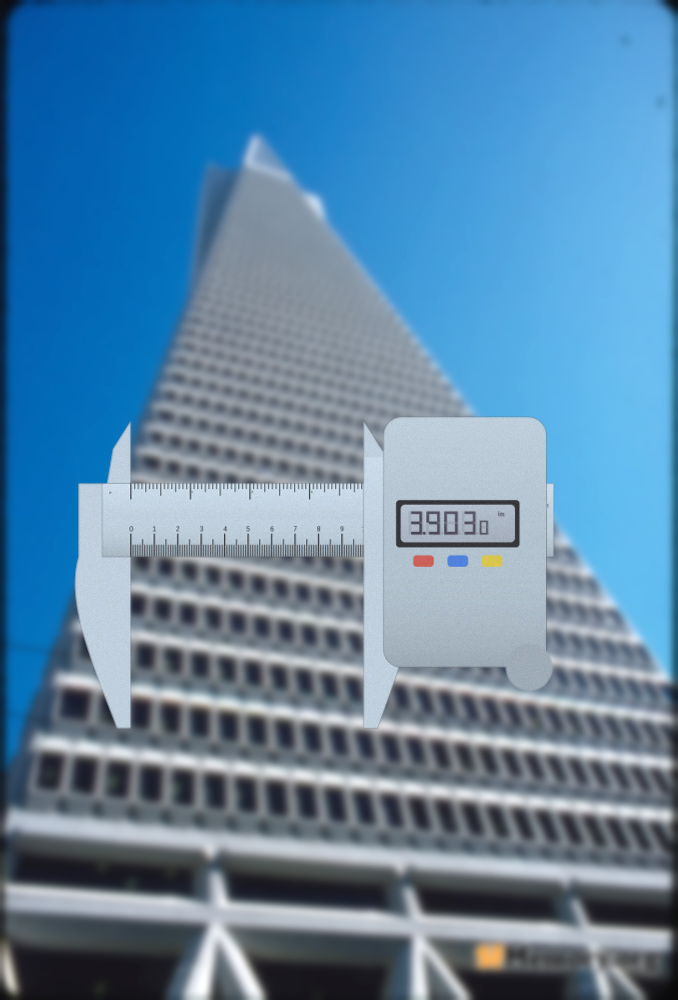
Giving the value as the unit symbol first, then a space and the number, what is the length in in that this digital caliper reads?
in 3.9030
